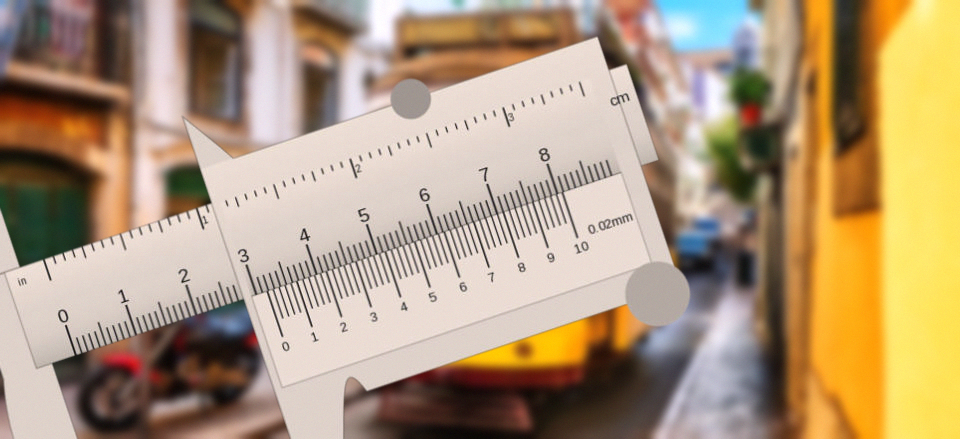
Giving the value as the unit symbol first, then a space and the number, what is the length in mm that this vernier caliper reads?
mm 31.8
